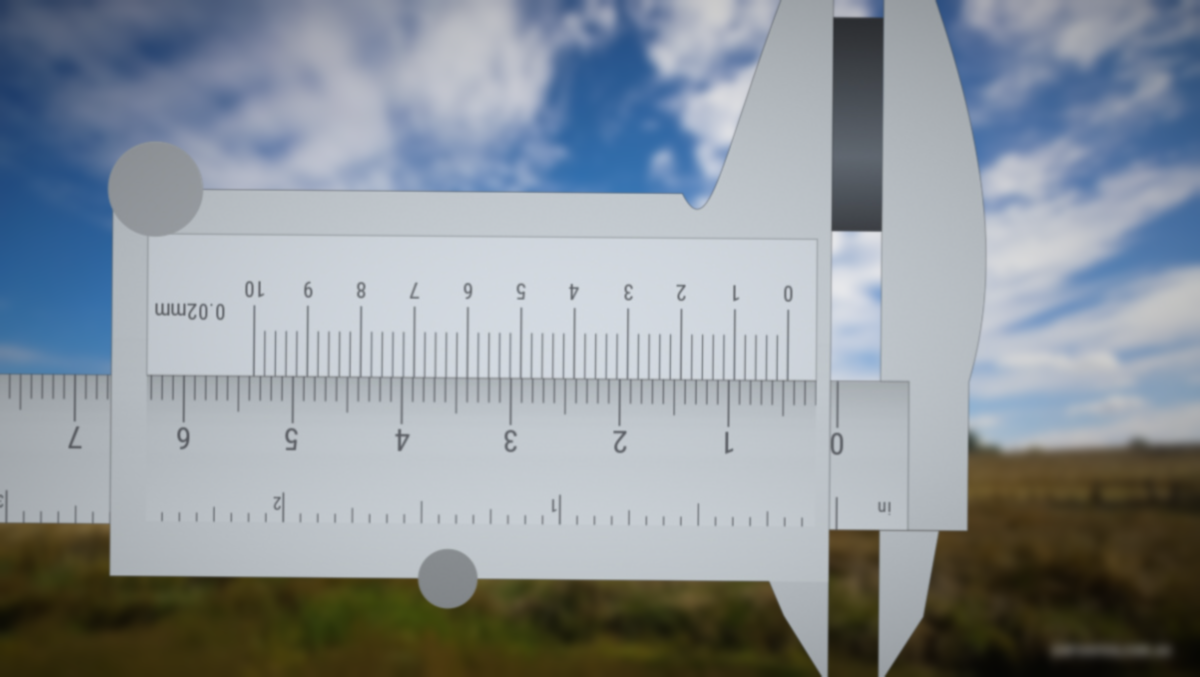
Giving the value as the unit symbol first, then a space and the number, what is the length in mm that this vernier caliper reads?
mm 4.6
